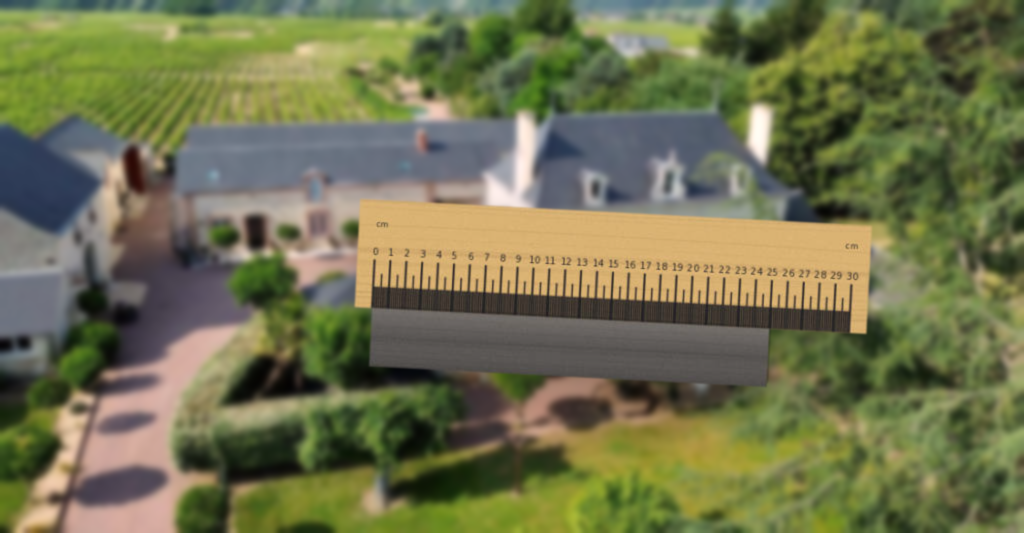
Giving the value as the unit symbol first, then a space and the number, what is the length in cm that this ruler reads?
cm 25
